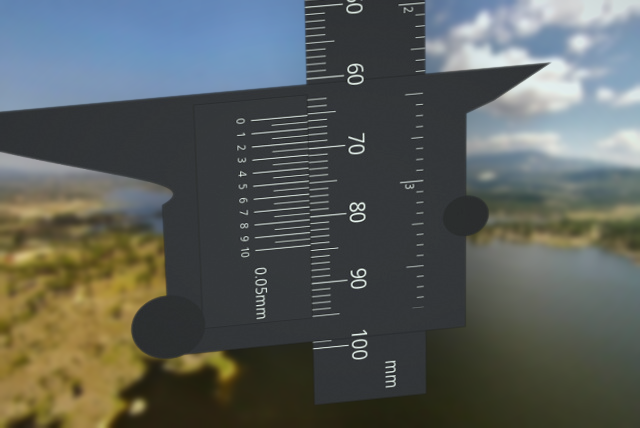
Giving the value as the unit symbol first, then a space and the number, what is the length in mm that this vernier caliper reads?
mm 65.2
